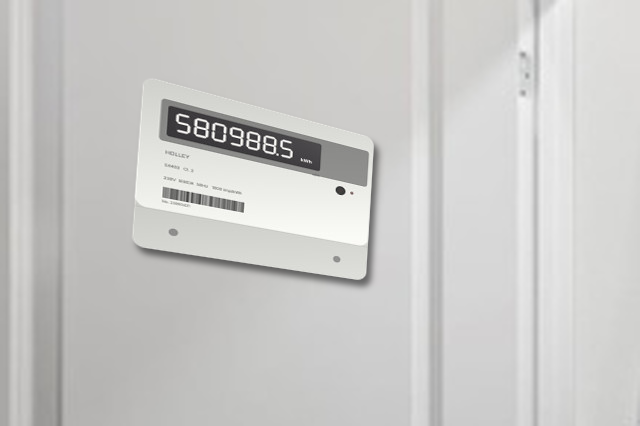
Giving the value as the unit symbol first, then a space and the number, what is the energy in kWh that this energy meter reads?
kWh 580988.5
